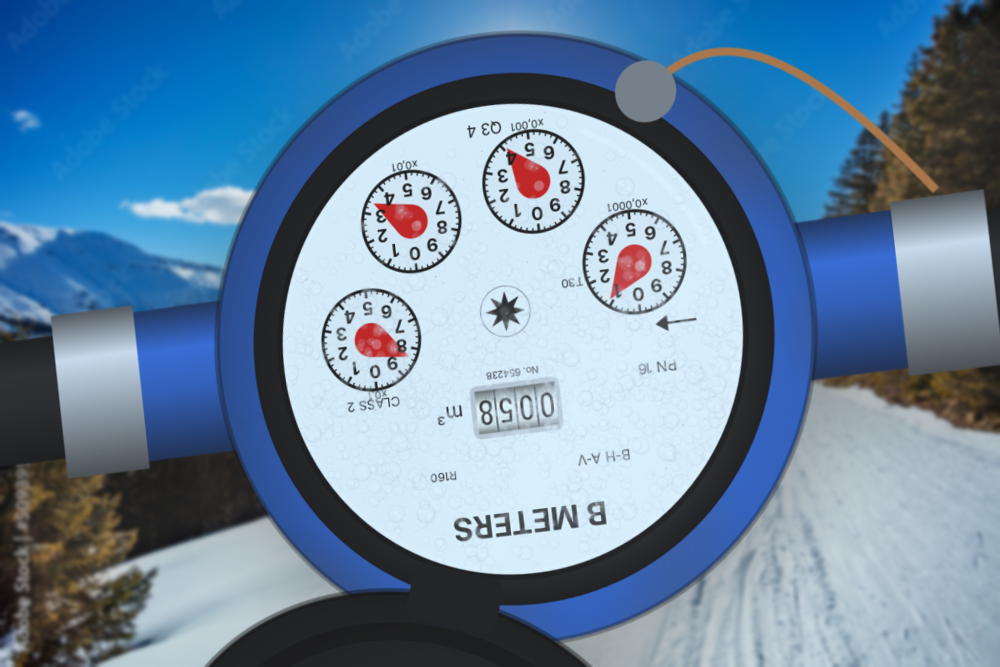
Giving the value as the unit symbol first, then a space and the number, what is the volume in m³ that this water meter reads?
m³ 58.8341
